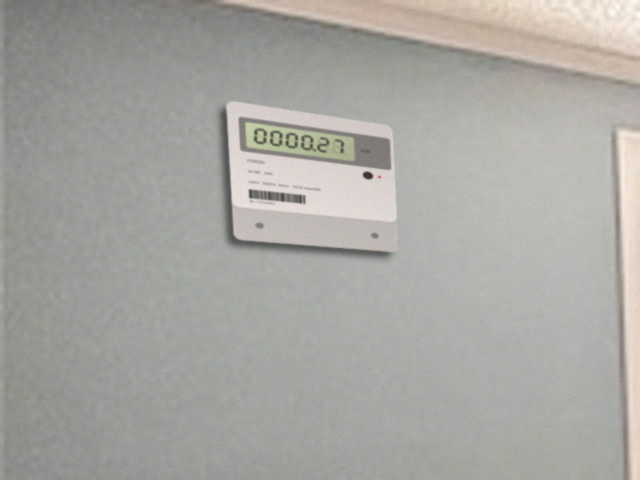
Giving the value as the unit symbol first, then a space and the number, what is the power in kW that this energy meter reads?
kW 0.27
